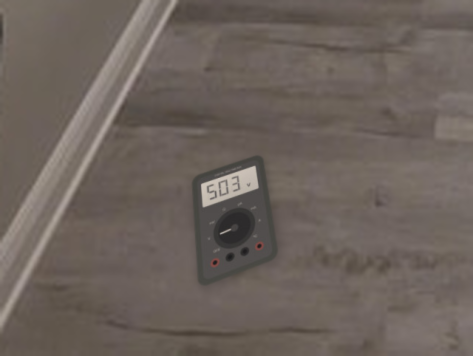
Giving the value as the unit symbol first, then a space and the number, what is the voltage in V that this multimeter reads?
V 503
